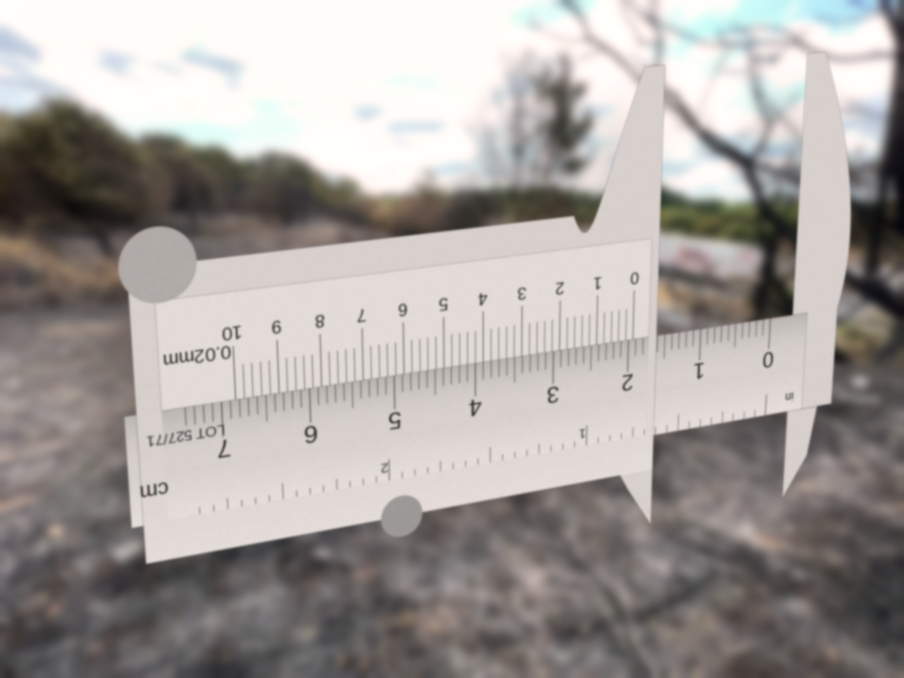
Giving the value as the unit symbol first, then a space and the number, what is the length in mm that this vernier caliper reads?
mm 19.4
